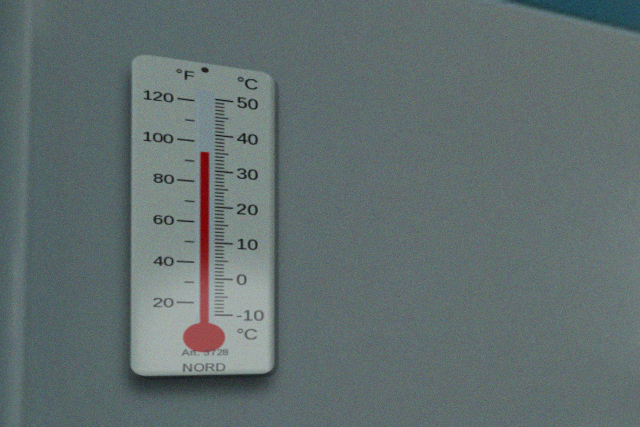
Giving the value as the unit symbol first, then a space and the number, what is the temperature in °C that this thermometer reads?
°C 35
